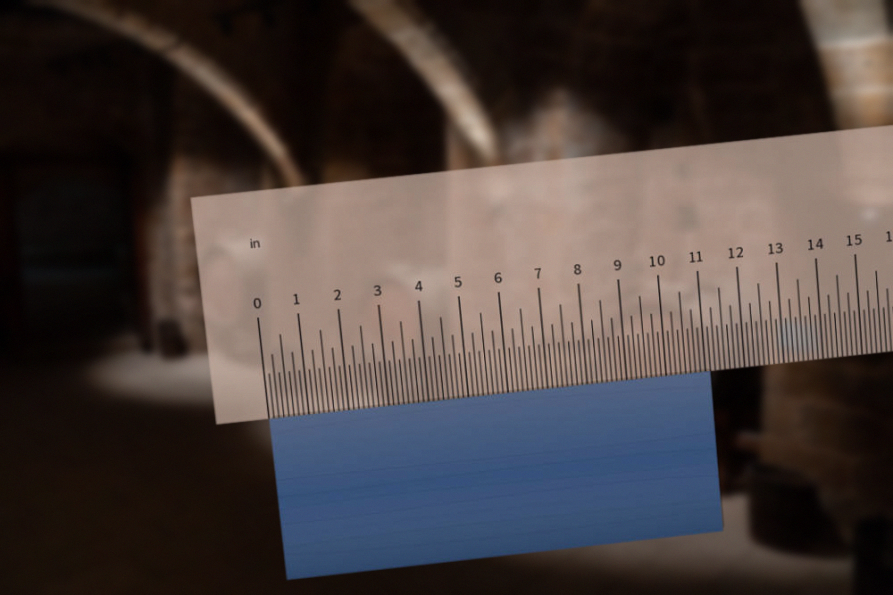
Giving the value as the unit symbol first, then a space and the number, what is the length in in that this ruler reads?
in 11.125
